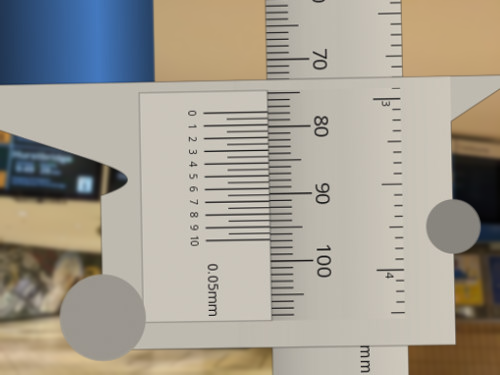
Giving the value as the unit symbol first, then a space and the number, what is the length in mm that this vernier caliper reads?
mm 77.8
